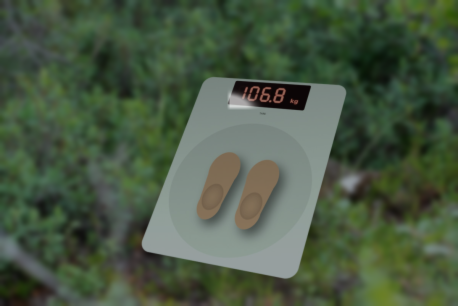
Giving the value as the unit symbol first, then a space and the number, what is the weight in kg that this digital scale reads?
kg 106.8
